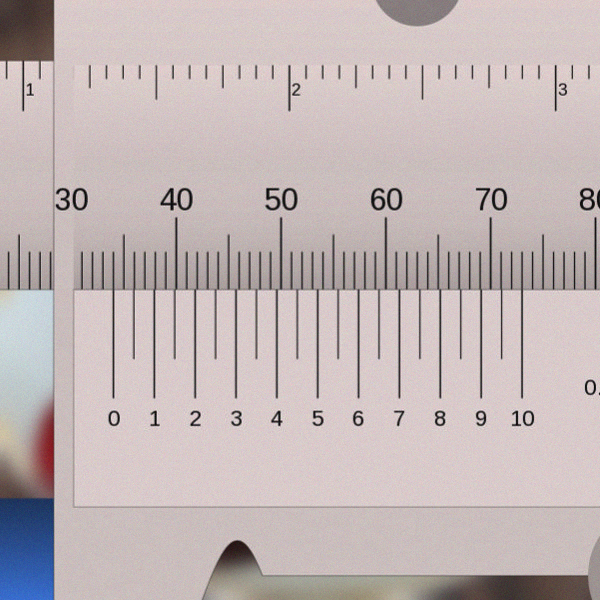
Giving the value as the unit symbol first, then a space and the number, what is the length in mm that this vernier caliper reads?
mm 34.0
